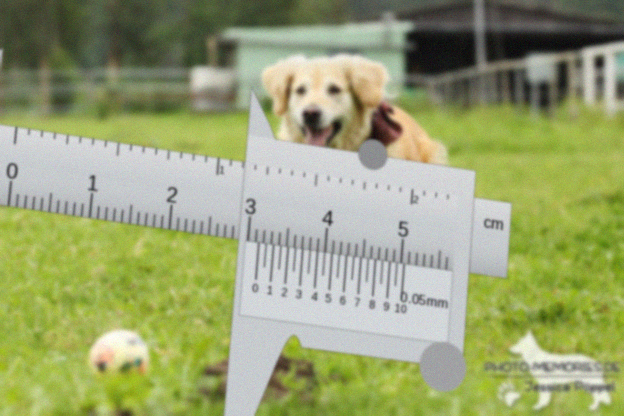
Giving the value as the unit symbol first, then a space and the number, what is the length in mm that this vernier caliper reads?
mm 31.4
